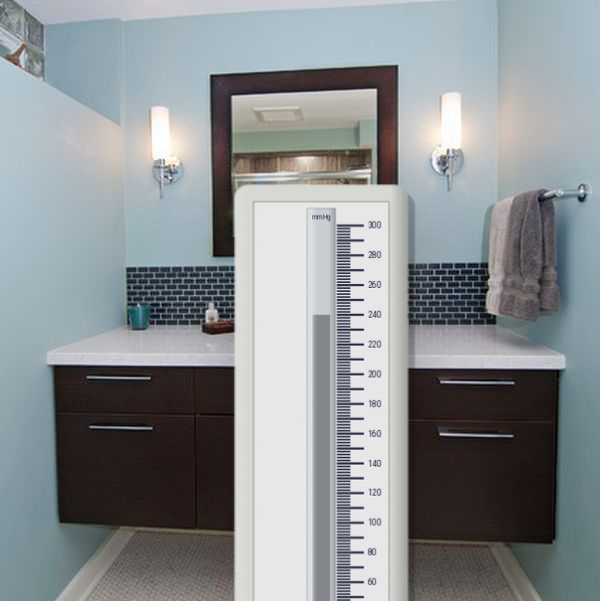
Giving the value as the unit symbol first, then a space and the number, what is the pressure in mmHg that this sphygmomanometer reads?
mmHg 240
